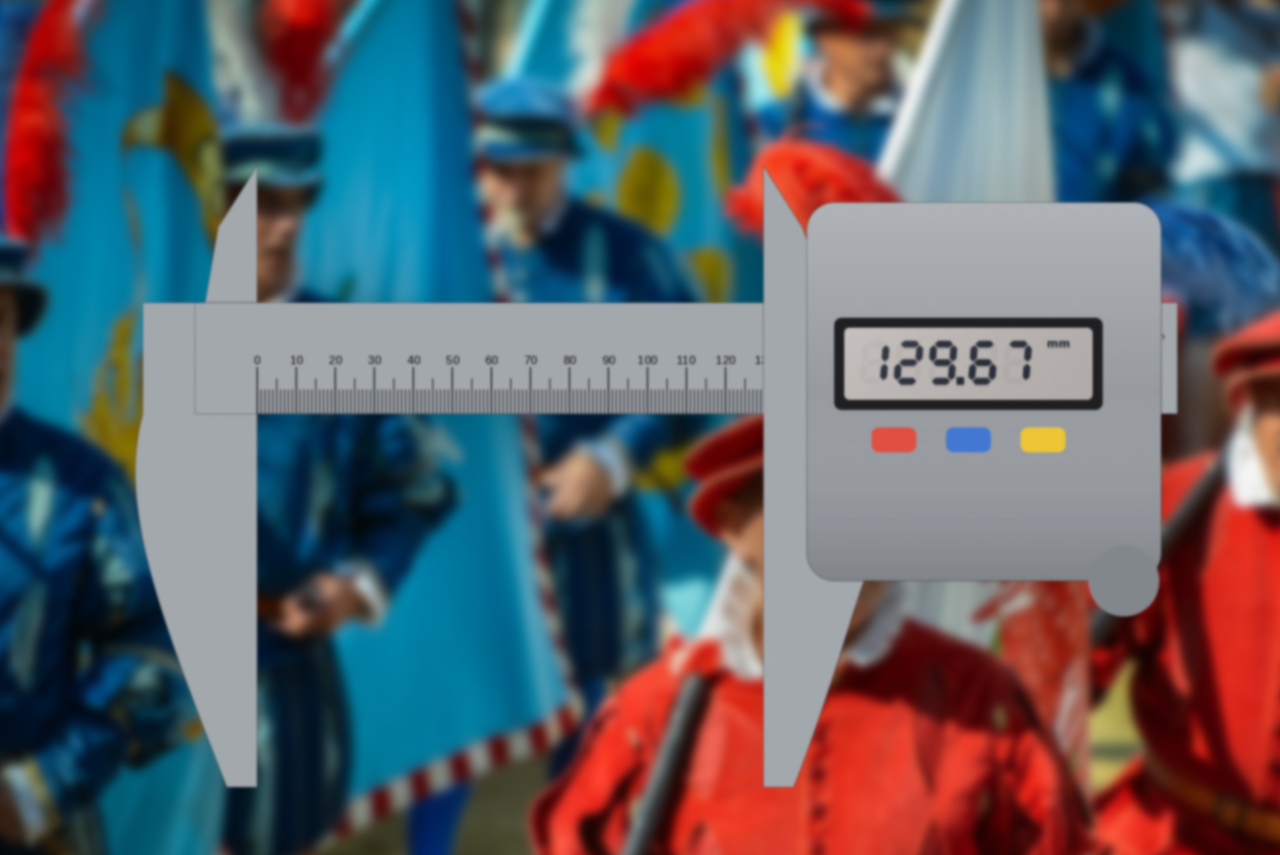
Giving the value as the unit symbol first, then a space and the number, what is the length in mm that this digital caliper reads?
mm 129.67
